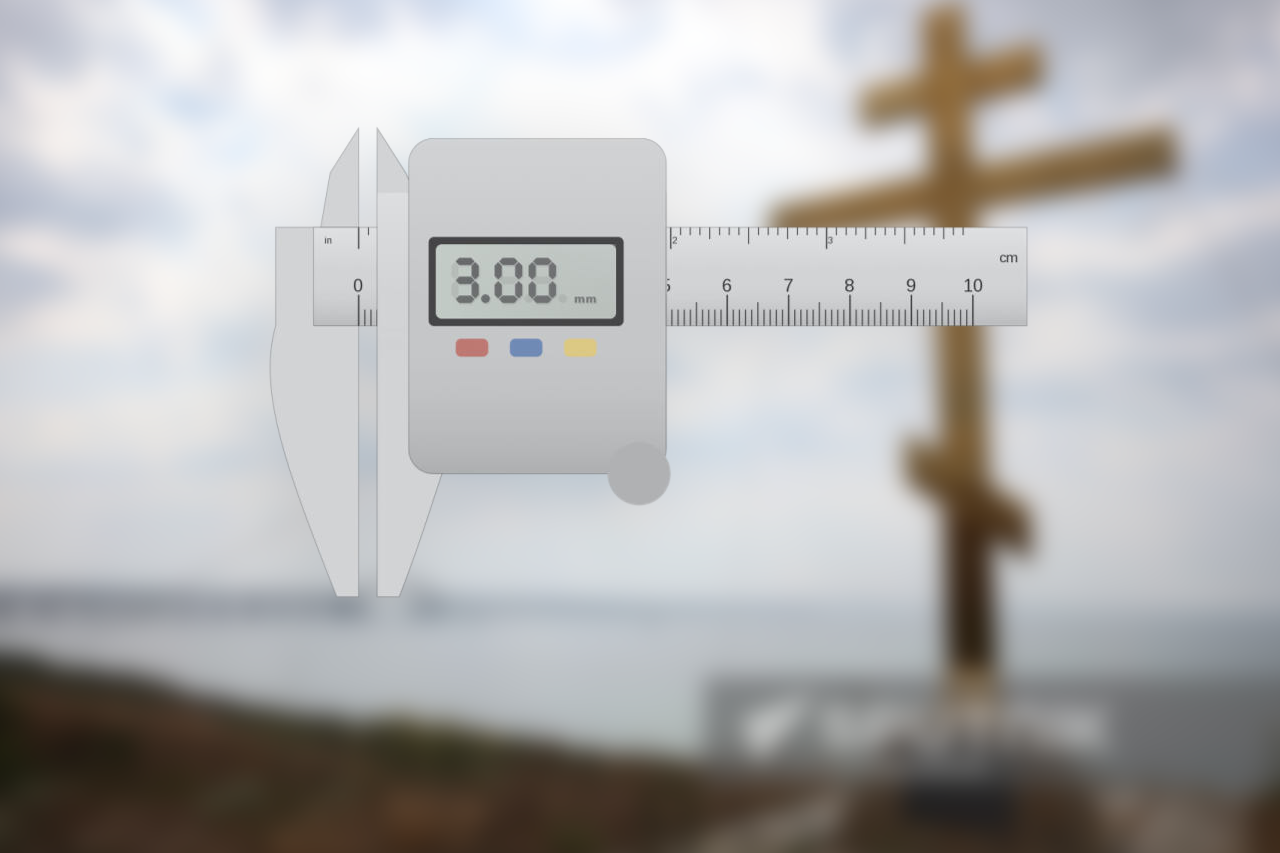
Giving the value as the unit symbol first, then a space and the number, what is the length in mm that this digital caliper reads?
mm 3.00
